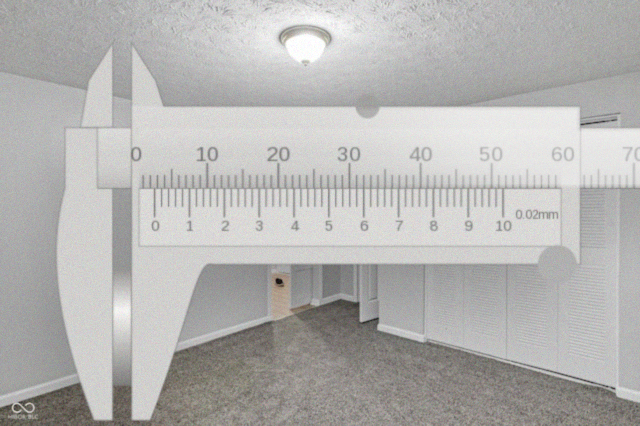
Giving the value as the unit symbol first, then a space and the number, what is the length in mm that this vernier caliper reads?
mm 2.6
